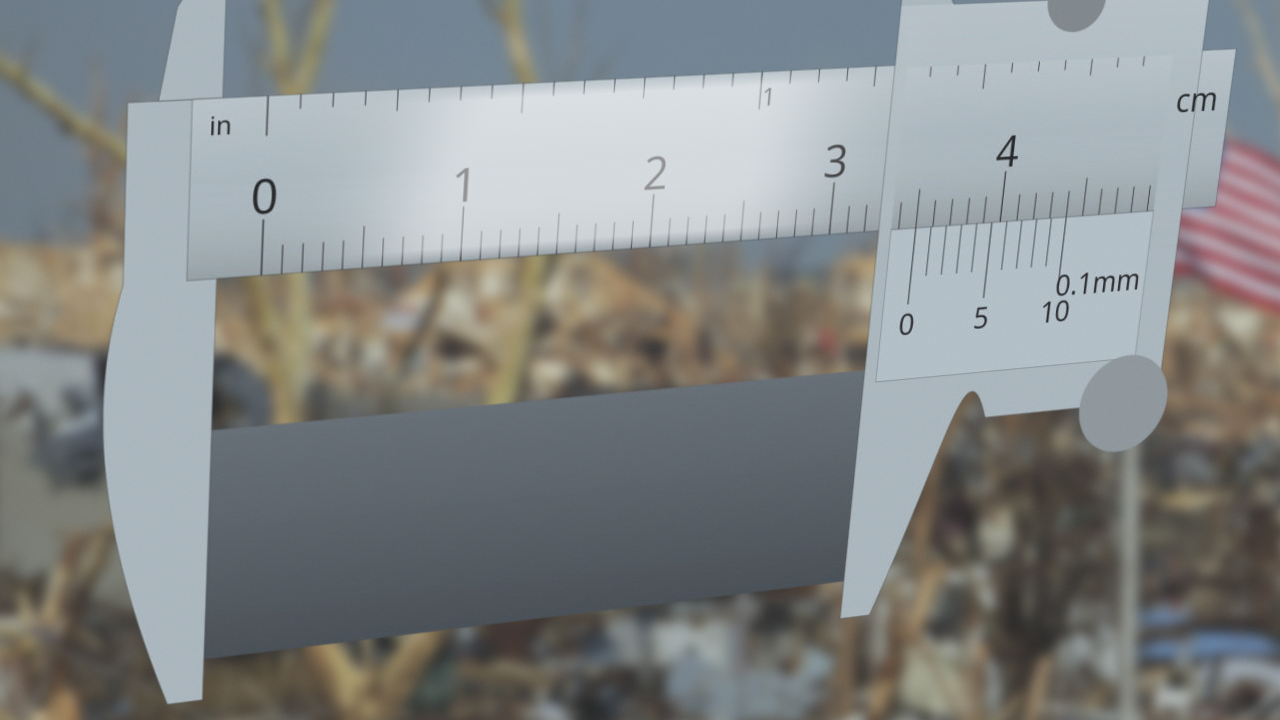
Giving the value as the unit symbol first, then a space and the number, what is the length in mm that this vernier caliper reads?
mm 35.0
